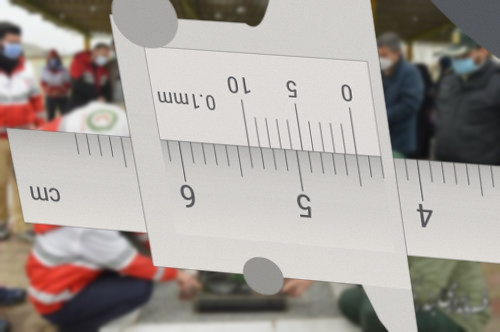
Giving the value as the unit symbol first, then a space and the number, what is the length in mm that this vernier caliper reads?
mm 45.0
